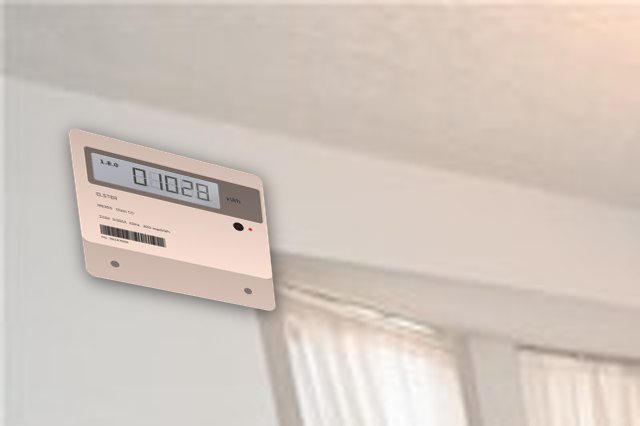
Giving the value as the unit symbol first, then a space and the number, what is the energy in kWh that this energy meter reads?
kWh 1028
